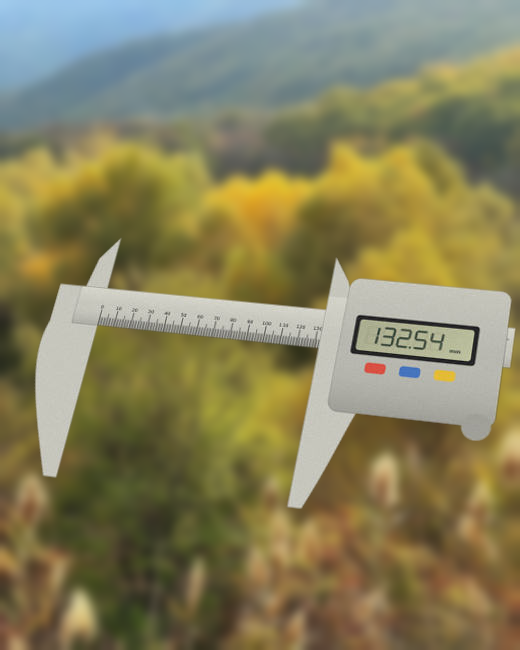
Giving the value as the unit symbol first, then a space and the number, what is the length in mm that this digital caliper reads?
mm 132.54
